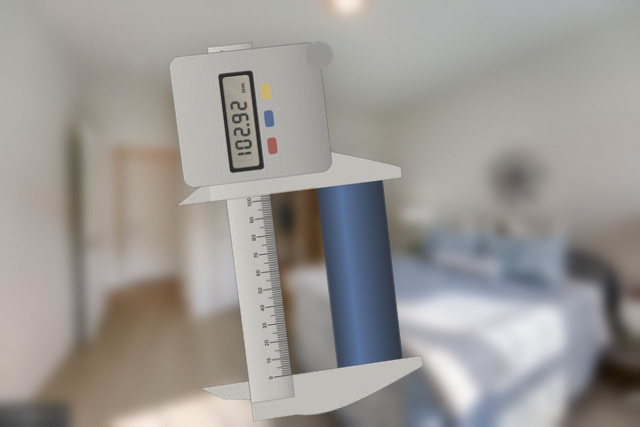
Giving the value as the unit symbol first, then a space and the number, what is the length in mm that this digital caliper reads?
mm 102.92
